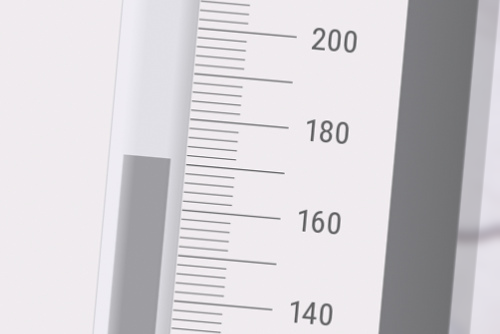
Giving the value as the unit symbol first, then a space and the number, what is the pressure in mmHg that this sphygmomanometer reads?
mmHg 171
